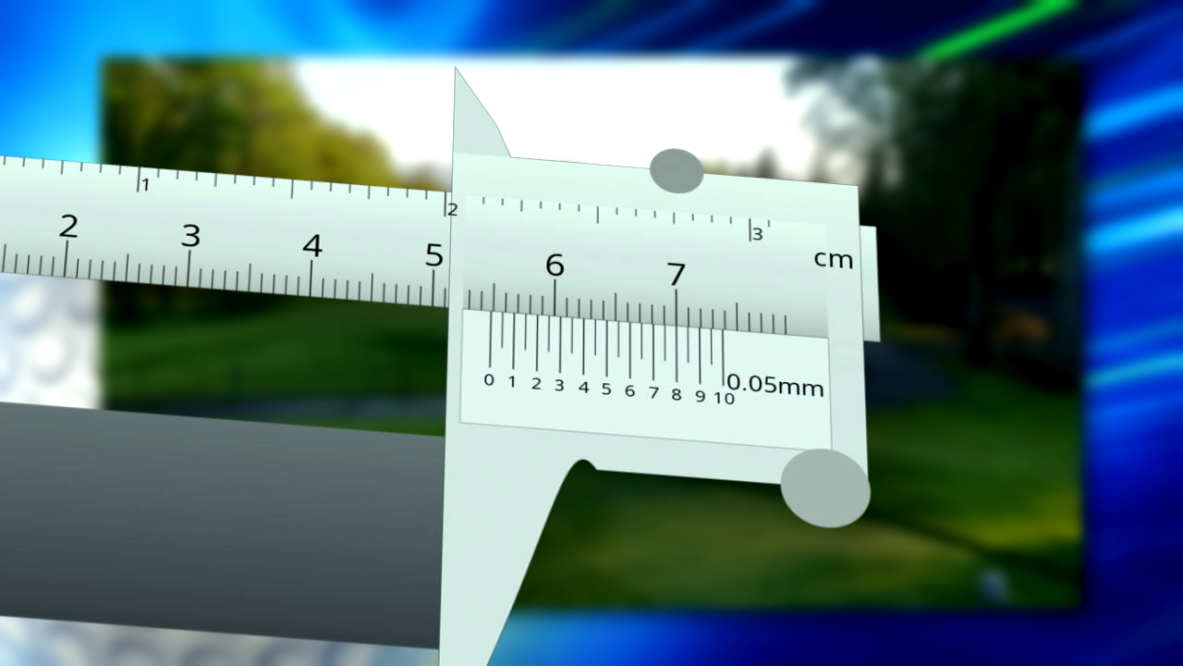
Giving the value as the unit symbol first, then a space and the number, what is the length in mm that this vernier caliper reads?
mm 54.8
